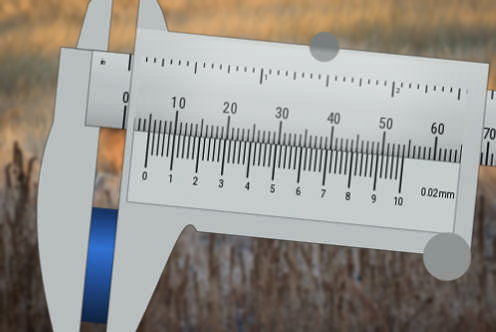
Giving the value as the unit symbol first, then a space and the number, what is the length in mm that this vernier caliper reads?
mm 5.0
